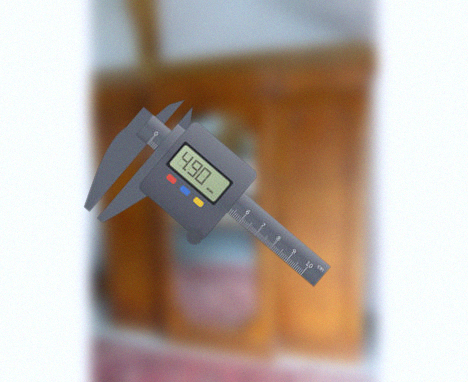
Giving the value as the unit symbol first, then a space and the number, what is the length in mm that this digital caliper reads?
mm 4.90
